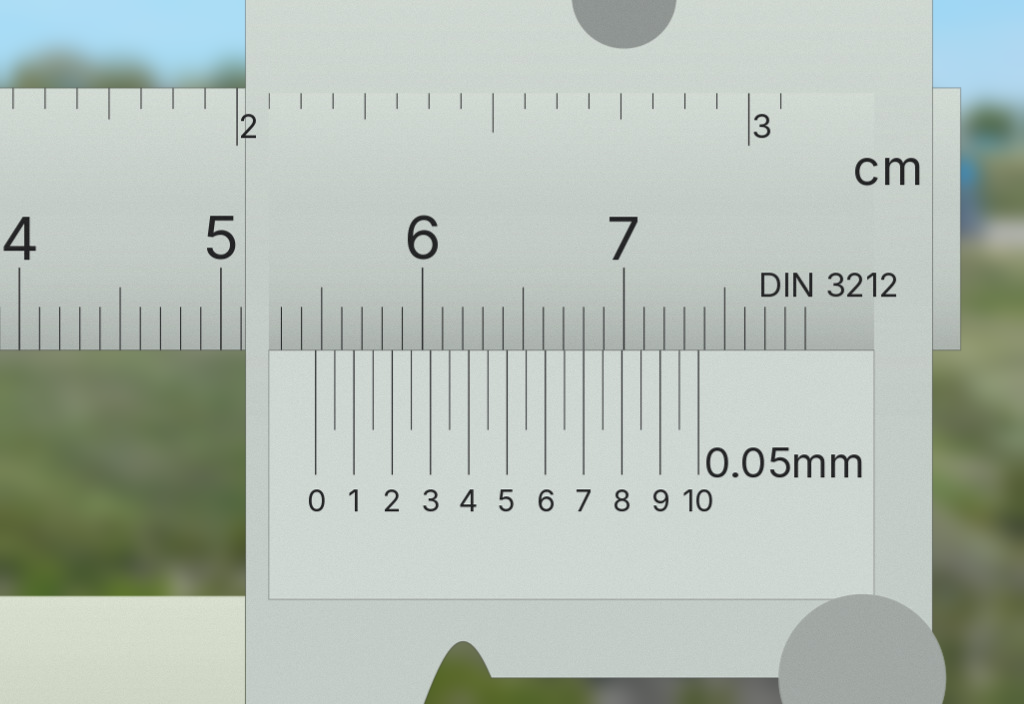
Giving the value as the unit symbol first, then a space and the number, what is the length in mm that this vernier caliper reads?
mm 54.7
